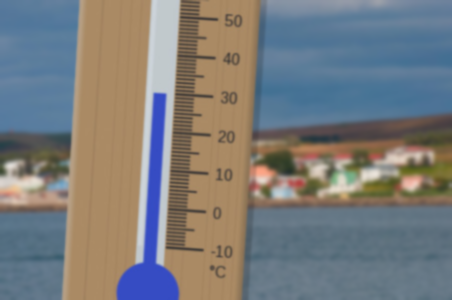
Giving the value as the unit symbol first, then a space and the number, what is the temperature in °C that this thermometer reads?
°C 30
